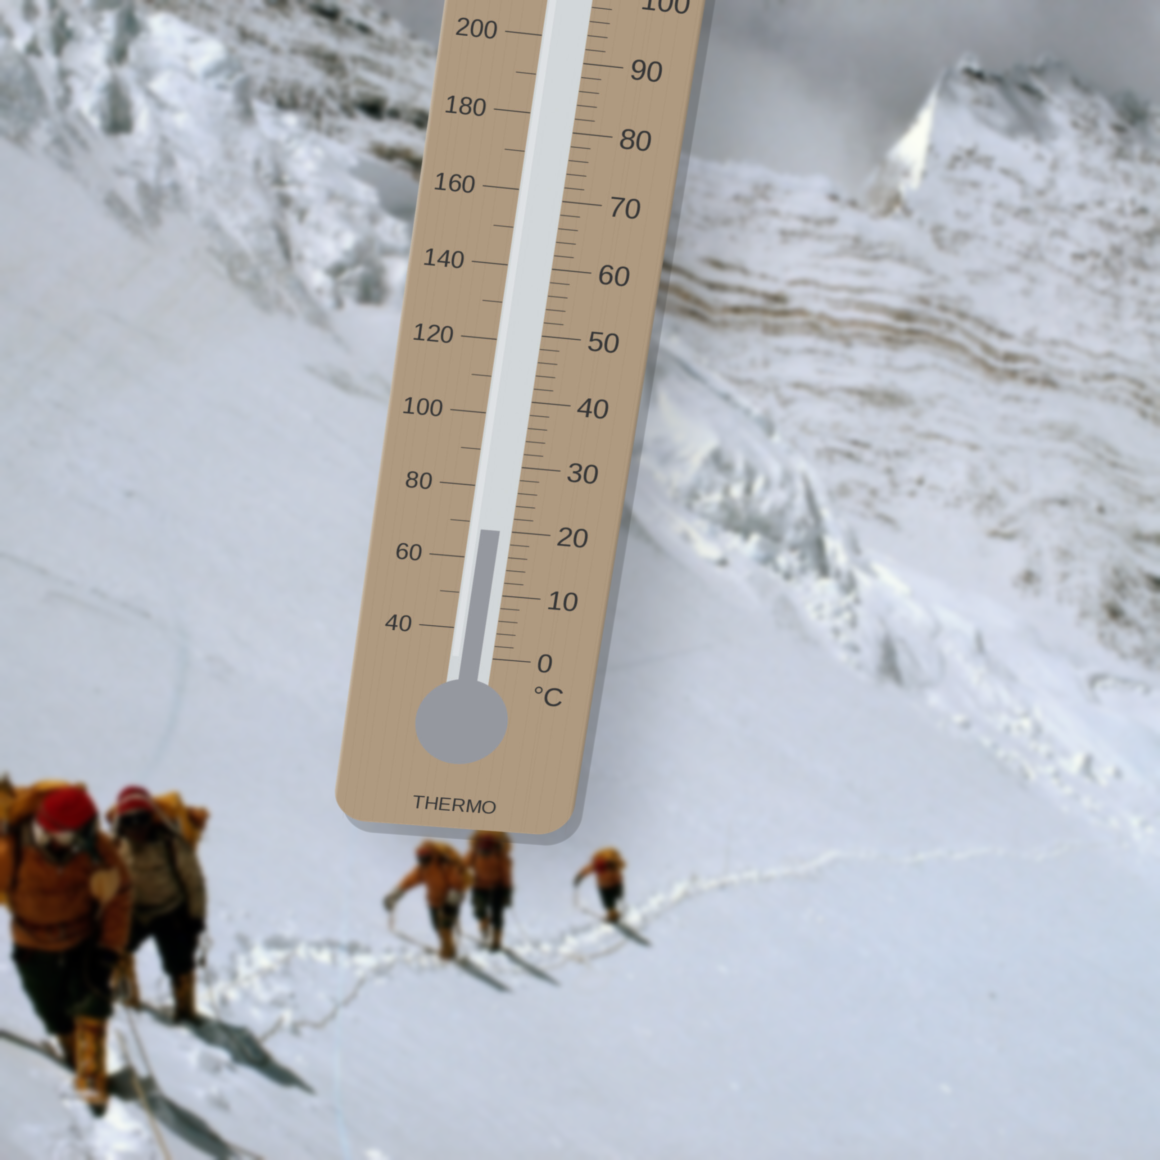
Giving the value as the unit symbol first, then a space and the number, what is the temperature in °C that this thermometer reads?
°C 20
